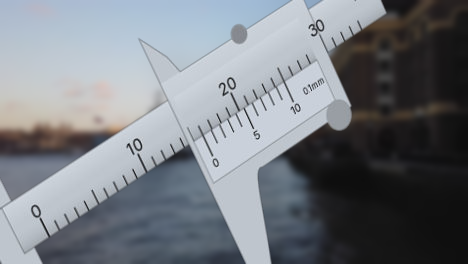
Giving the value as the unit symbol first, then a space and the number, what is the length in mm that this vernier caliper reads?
mm 16.0
